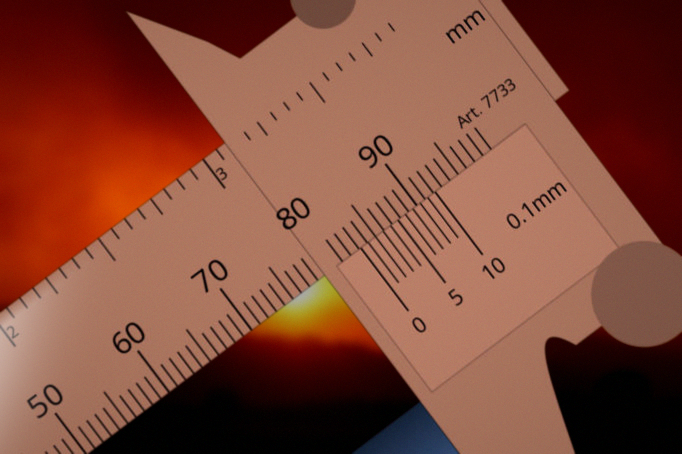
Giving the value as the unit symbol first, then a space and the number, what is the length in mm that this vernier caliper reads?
mm 83.2
